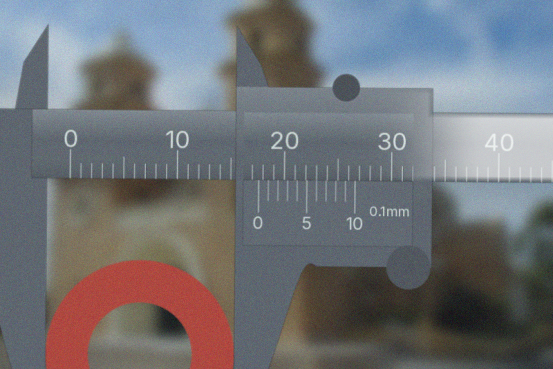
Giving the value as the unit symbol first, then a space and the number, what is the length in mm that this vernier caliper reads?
mm 17.6
